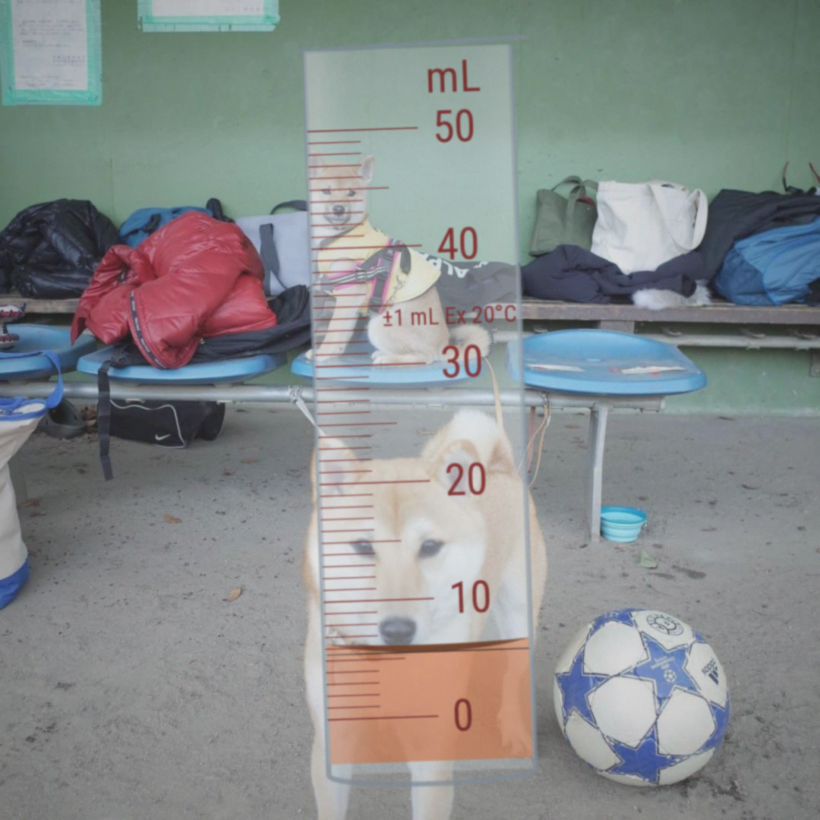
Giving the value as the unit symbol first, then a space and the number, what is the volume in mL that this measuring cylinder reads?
mL 5.5
